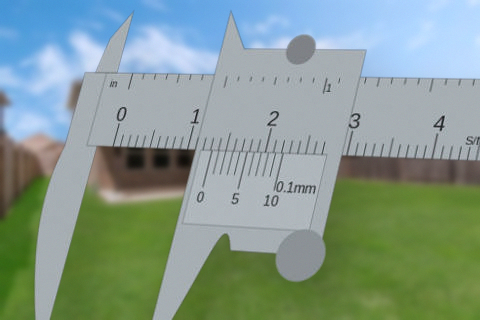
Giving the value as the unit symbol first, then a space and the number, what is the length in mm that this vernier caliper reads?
mm 13.2
